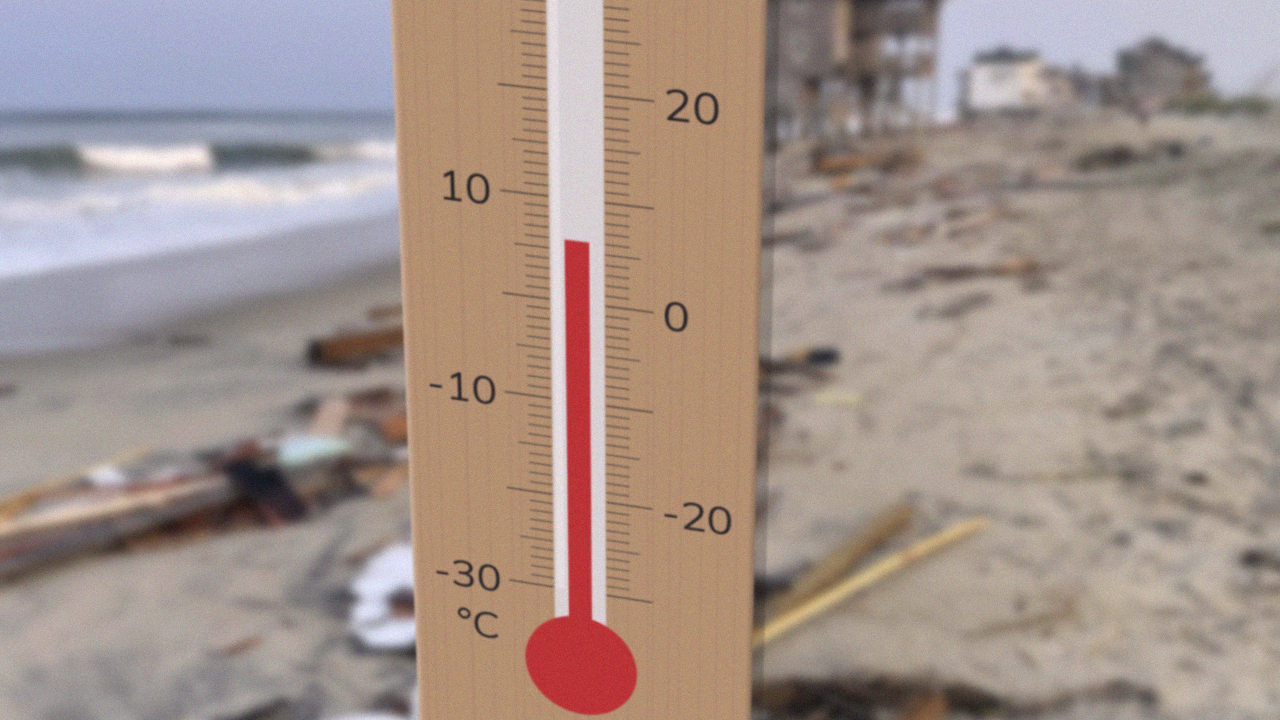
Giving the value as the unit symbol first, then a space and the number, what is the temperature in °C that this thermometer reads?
°C 6
